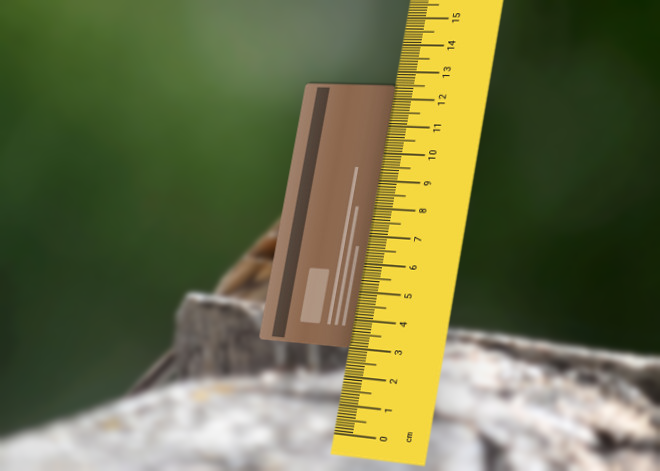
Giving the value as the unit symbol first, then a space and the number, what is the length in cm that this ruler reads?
cm 9.5
